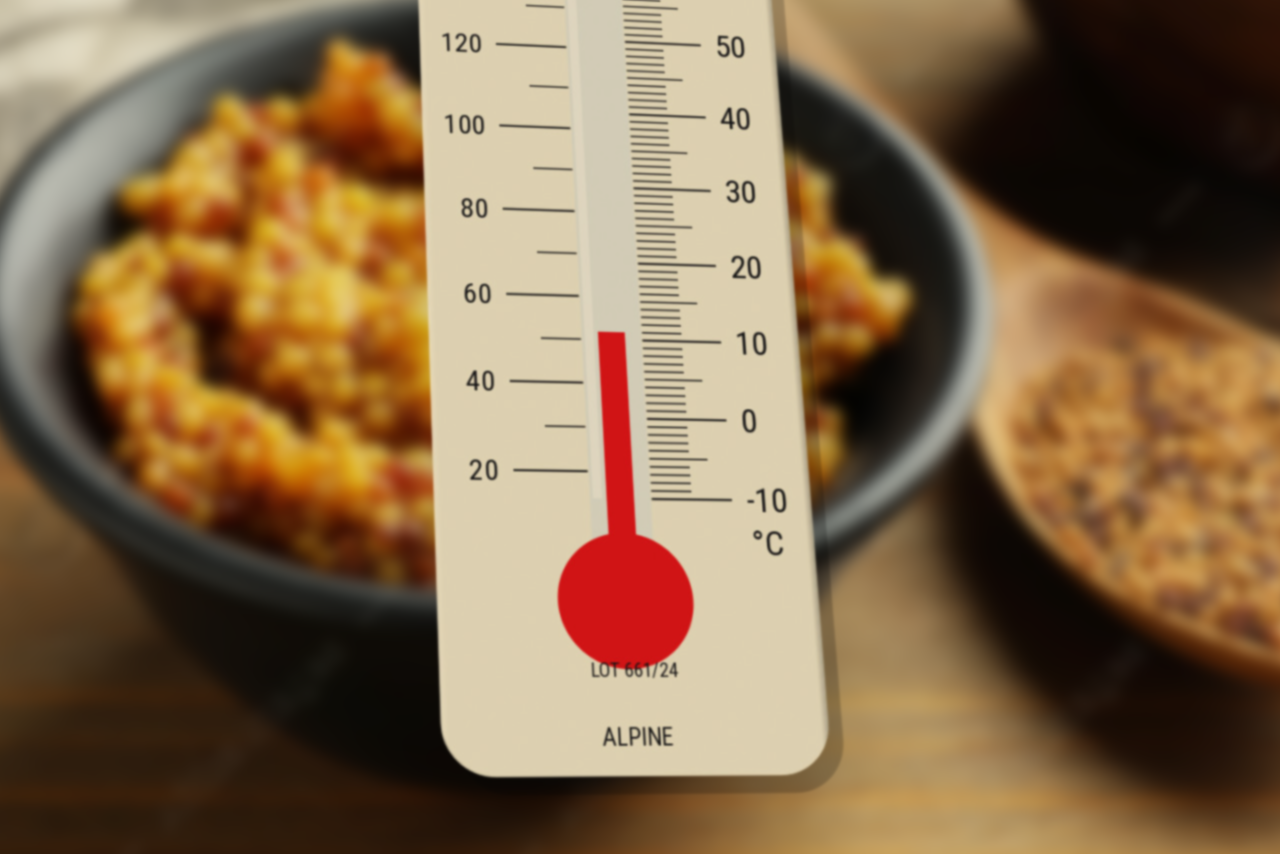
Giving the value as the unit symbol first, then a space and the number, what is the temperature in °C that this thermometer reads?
°C 11
